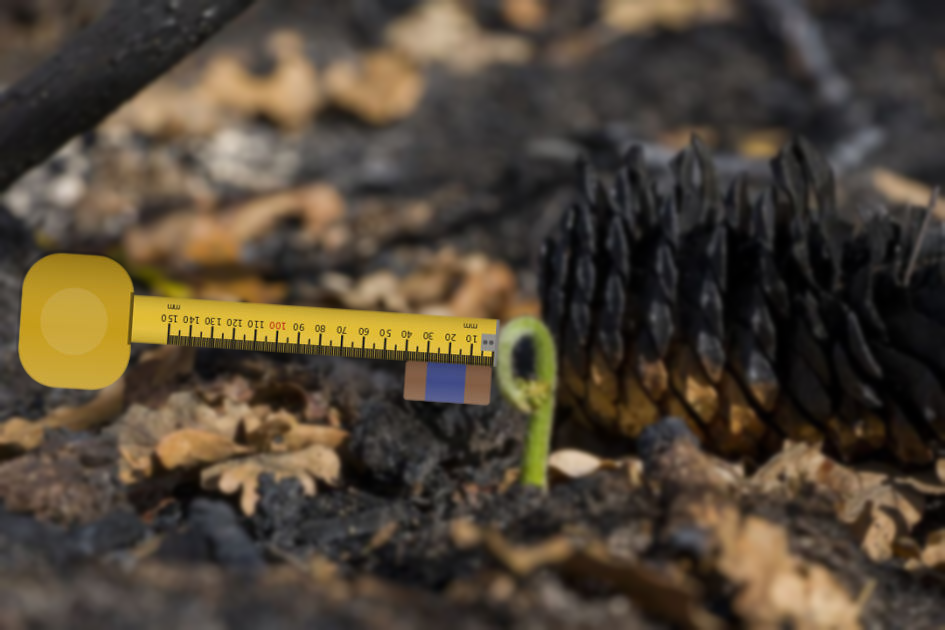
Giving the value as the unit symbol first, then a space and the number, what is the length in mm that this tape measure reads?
mm 40
